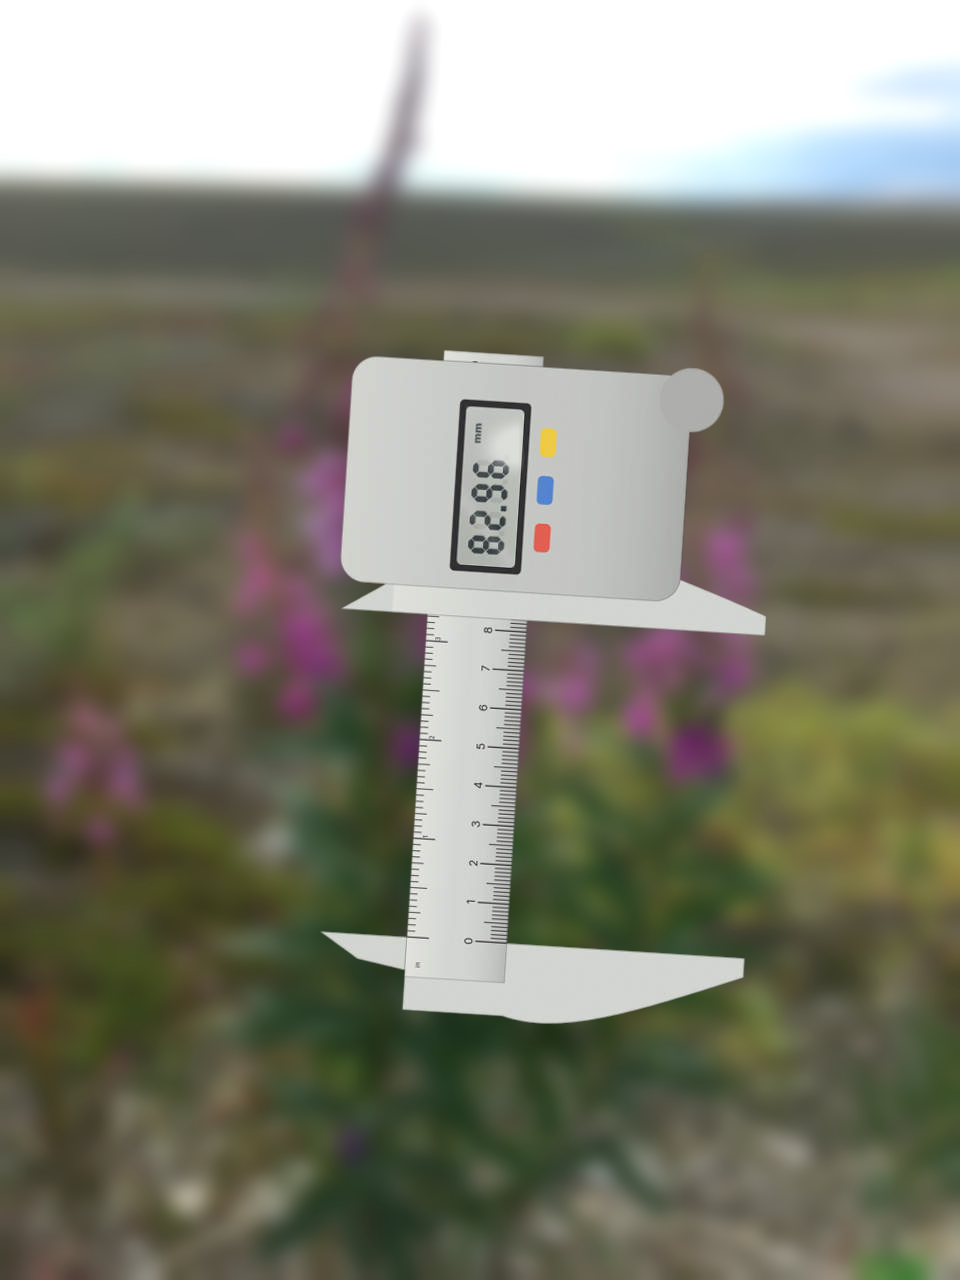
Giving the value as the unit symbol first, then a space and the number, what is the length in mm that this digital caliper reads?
mm 82.96
